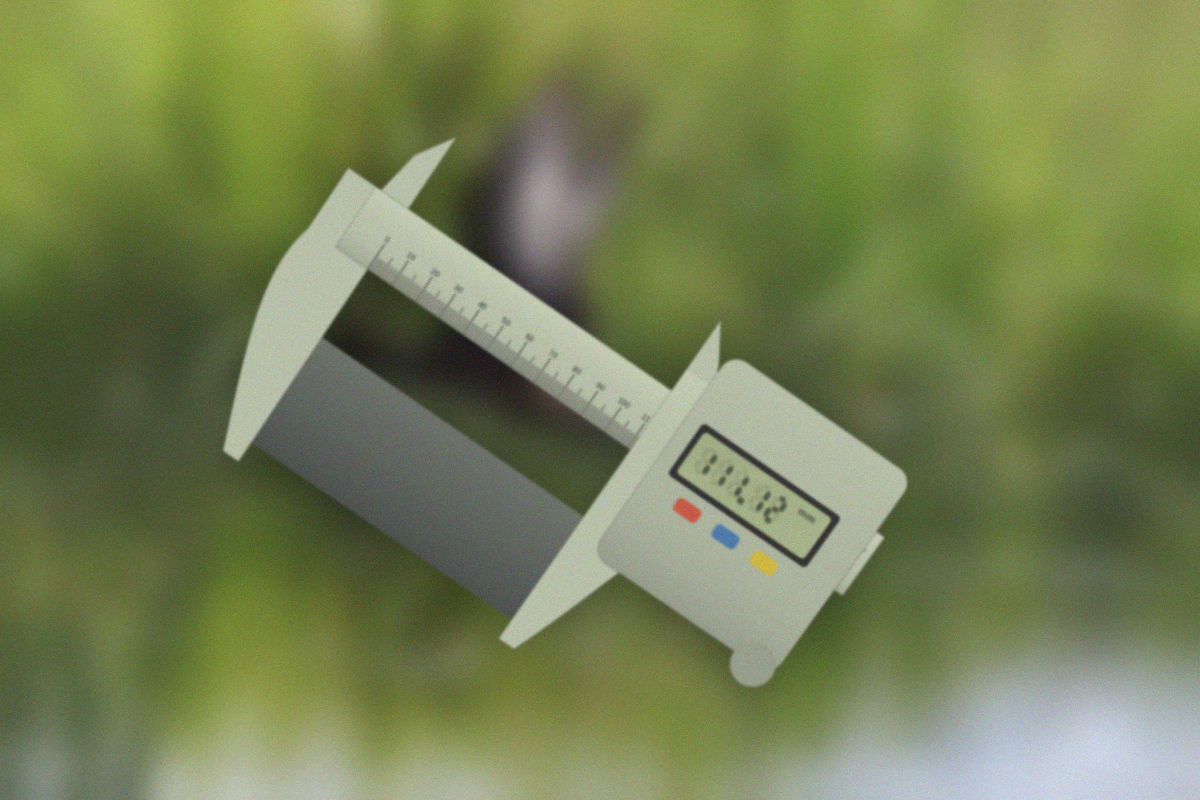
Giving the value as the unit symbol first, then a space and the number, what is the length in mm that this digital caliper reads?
mm 111.12
